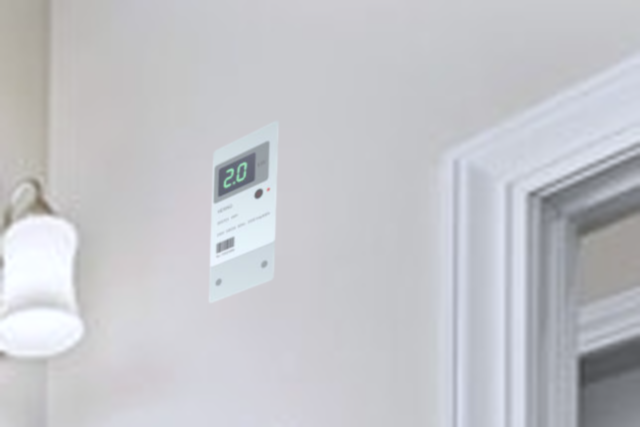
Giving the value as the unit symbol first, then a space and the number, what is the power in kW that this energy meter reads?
kW 2.0
